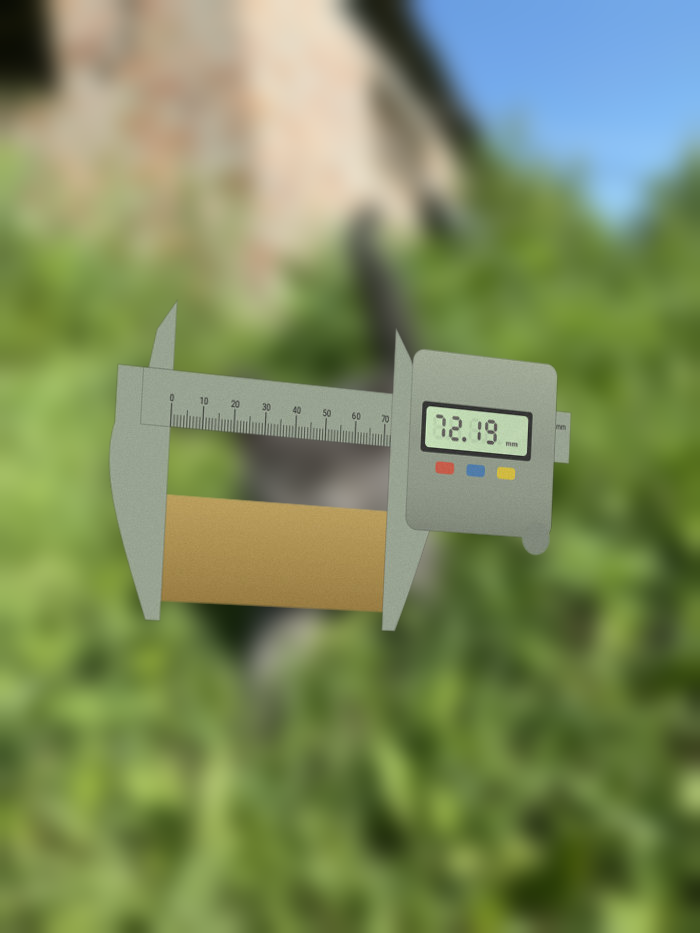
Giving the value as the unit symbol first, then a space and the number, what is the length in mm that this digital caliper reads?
mm 72.19
